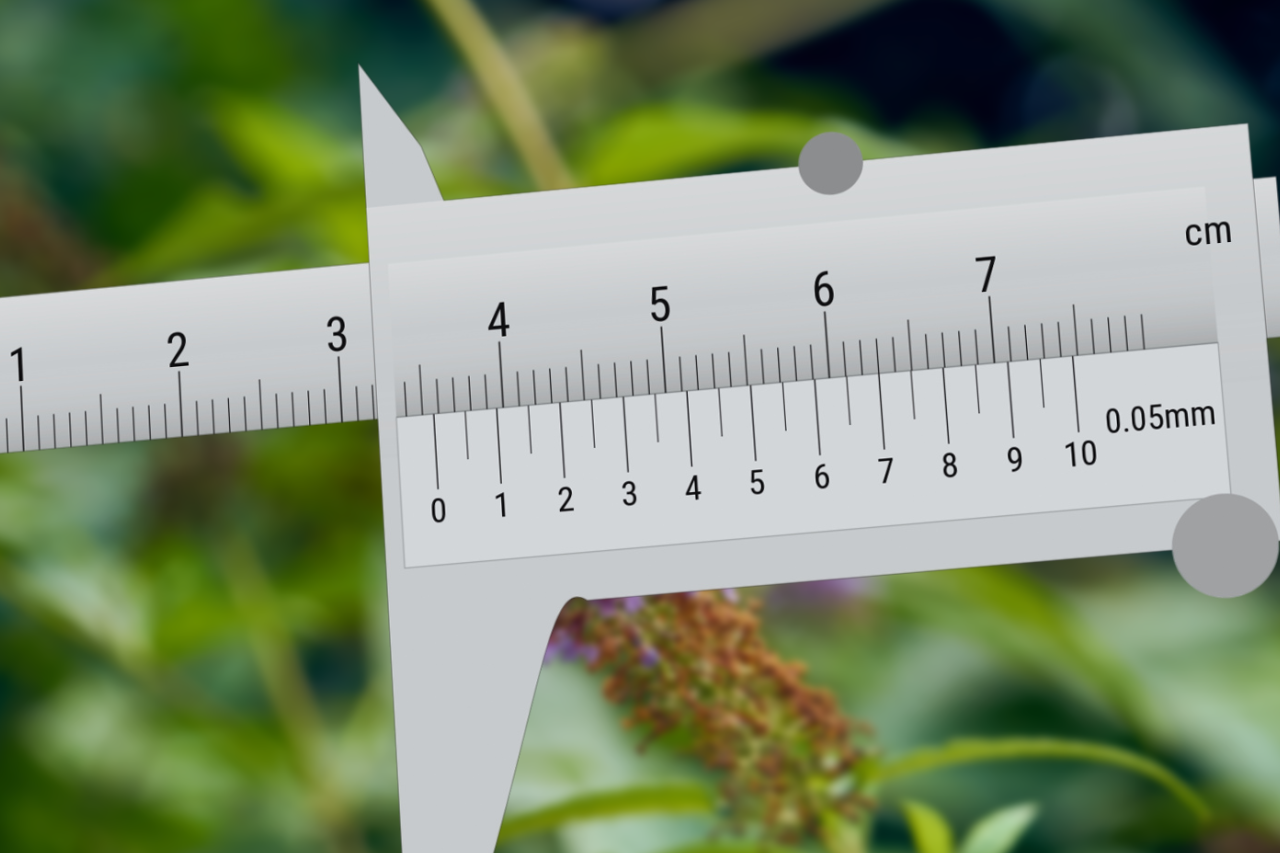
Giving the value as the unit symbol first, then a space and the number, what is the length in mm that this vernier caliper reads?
mm 35.7
